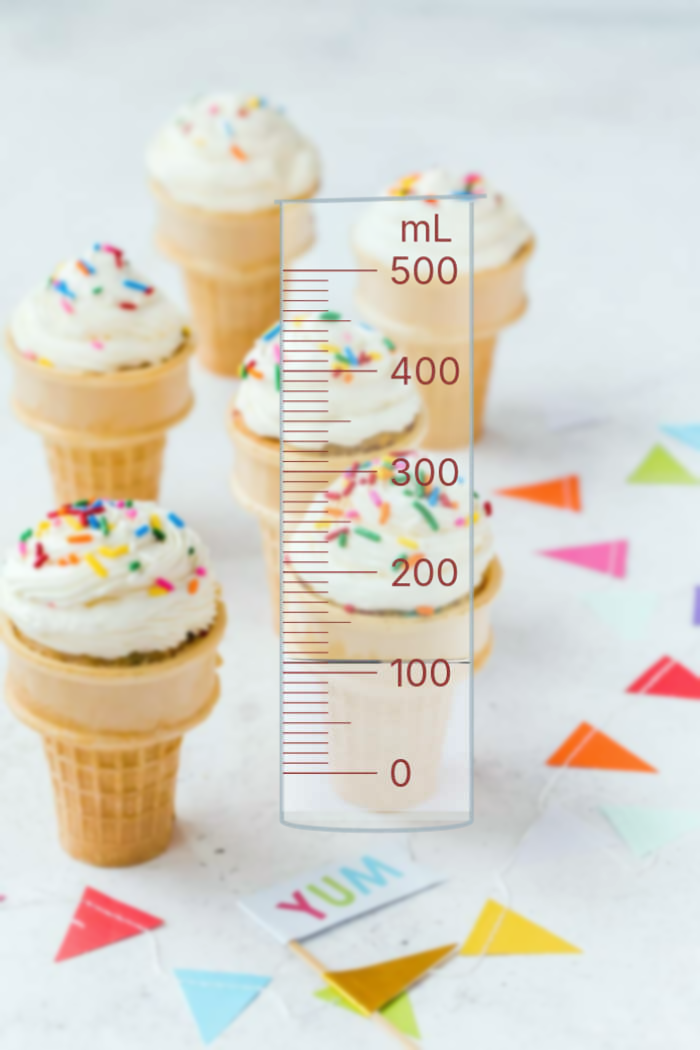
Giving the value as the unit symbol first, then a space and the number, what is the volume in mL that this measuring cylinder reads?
mL 110
